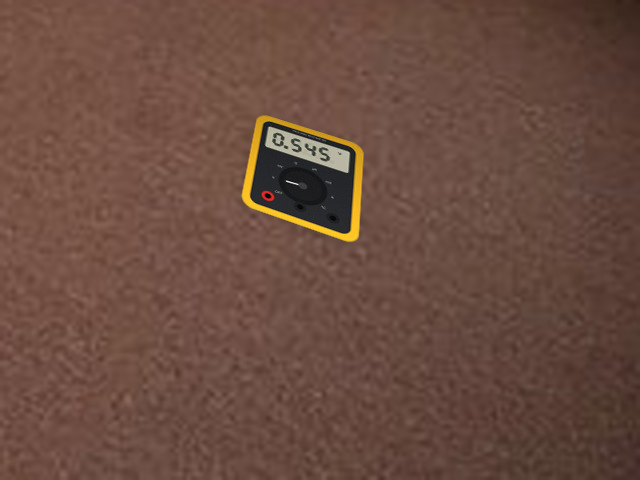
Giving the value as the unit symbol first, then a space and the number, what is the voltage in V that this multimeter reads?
V 0.545
